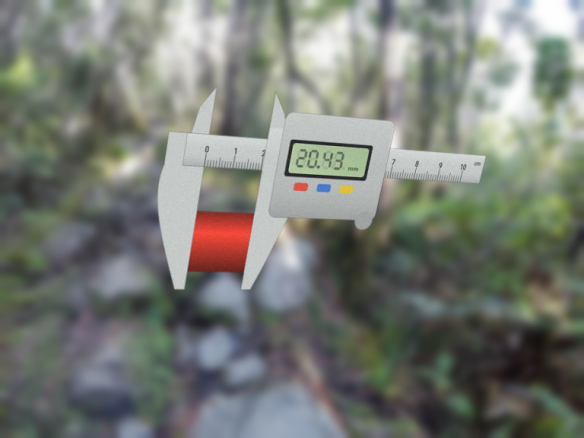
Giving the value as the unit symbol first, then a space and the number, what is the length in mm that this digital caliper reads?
mm 20.43
